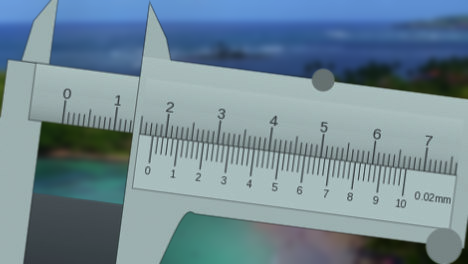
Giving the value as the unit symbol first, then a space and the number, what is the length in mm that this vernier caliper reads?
mm 17.5
